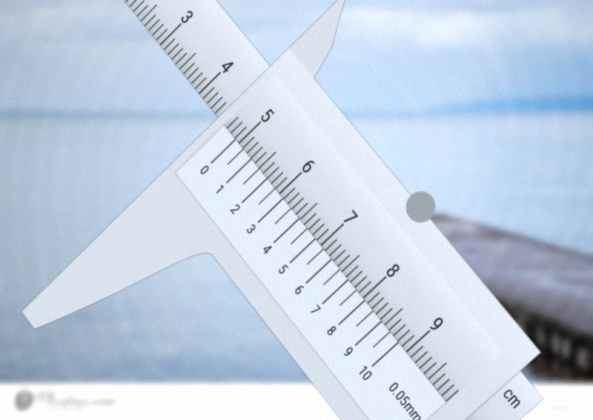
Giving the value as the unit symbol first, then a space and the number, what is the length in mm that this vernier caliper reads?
mm 49.2
